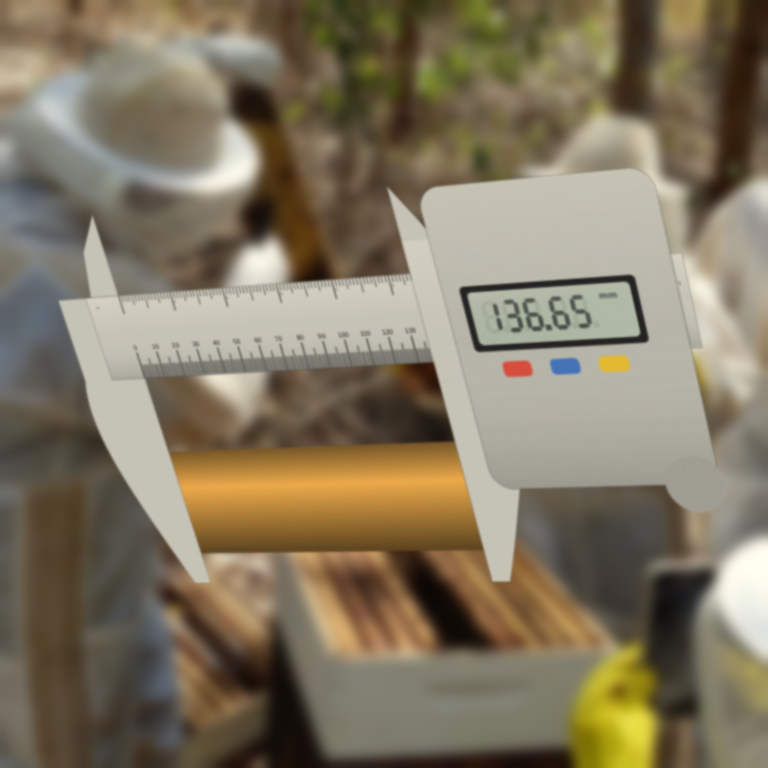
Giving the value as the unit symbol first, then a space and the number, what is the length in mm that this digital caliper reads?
mm 136.65
